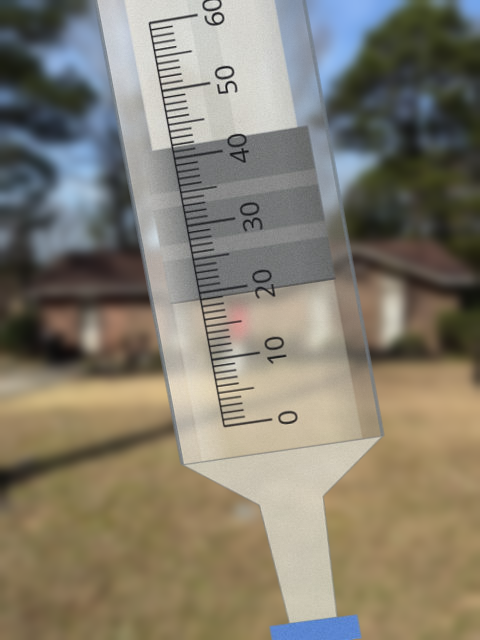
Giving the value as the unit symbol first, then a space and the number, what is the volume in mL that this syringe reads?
mL 19
